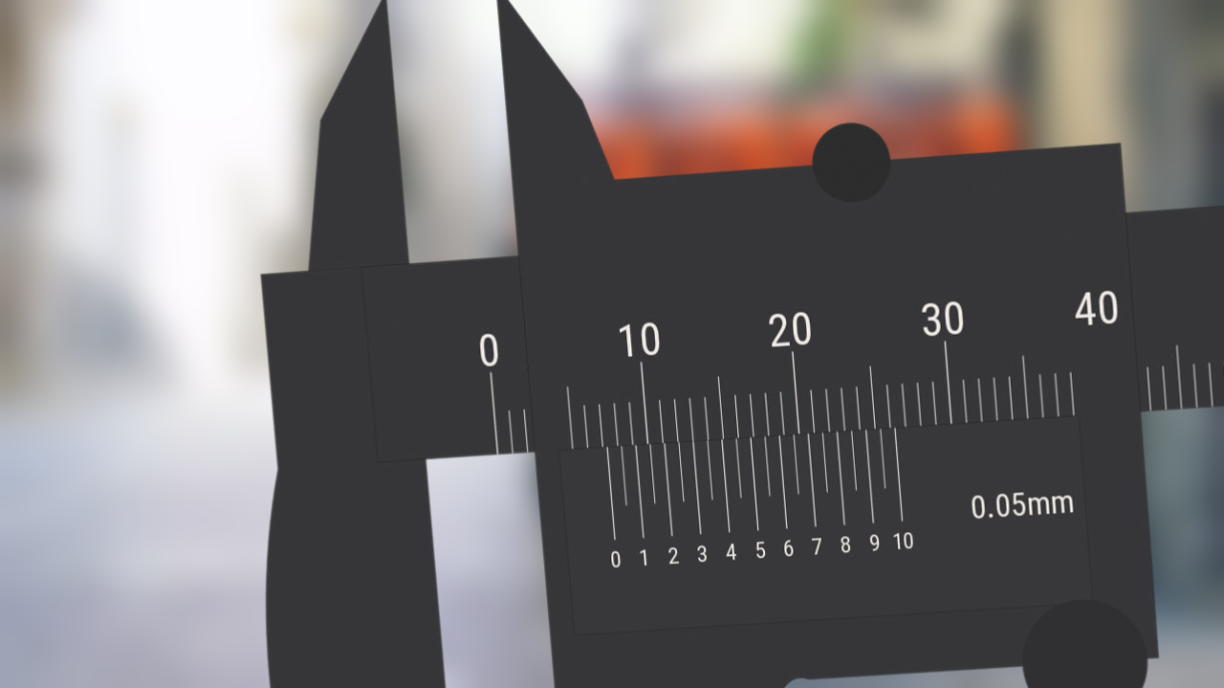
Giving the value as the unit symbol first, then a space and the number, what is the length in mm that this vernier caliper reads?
mm 7.3
